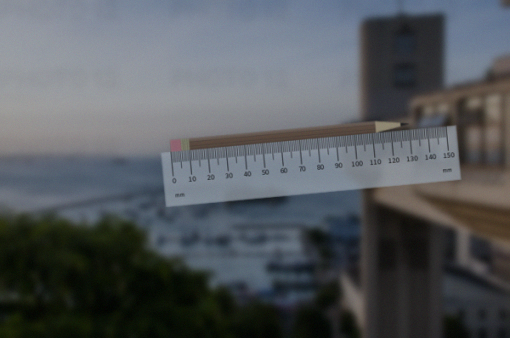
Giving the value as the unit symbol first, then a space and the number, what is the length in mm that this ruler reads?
mm 130
